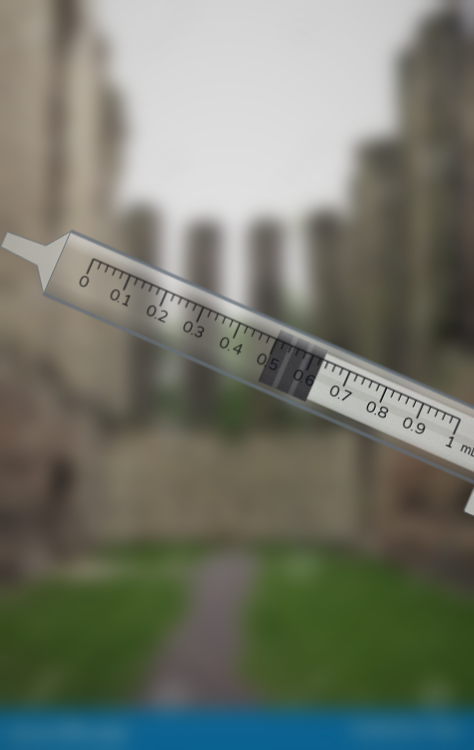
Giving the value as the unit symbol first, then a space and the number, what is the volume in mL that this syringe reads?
mL 0.5
